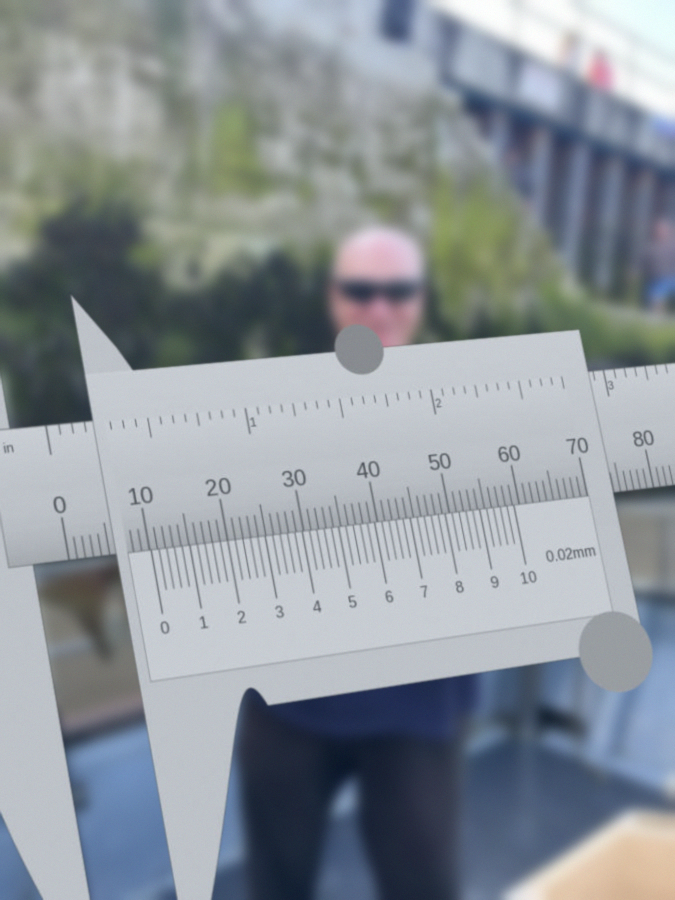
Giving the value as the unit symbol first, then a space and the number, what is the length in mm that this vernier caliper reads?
mm 10.2
